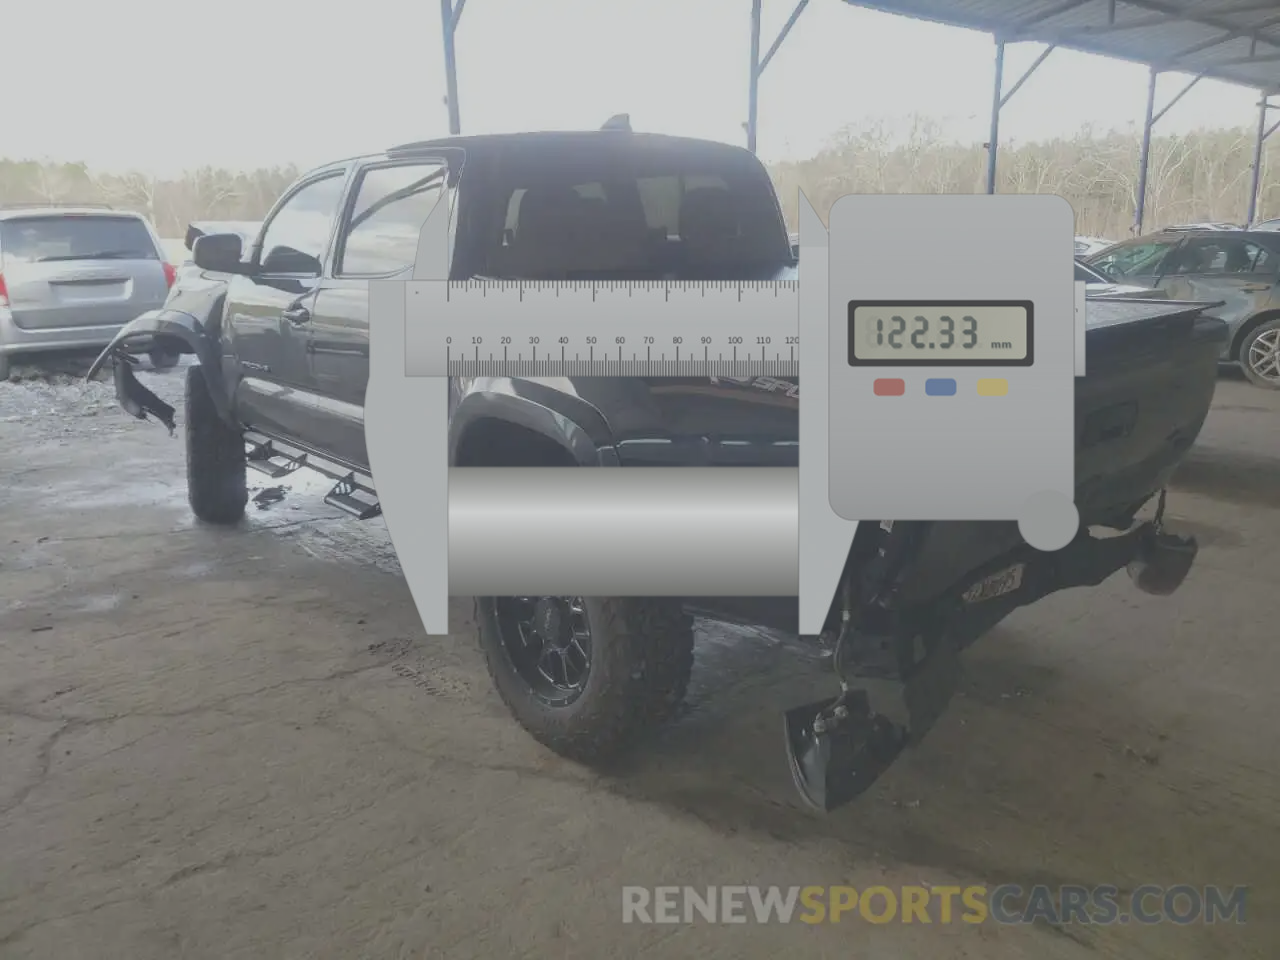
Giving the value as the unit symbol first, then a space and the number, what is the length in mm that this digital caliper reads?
mm 122.33
